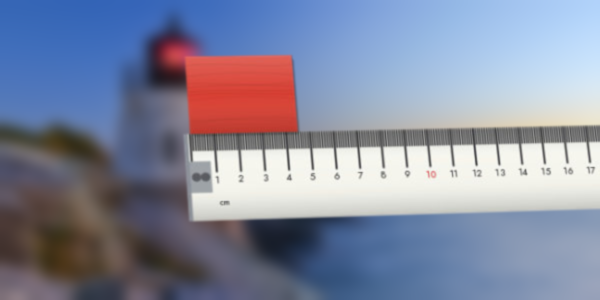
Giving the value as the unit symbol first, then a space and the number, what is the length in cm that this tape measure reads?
cm 4.5
